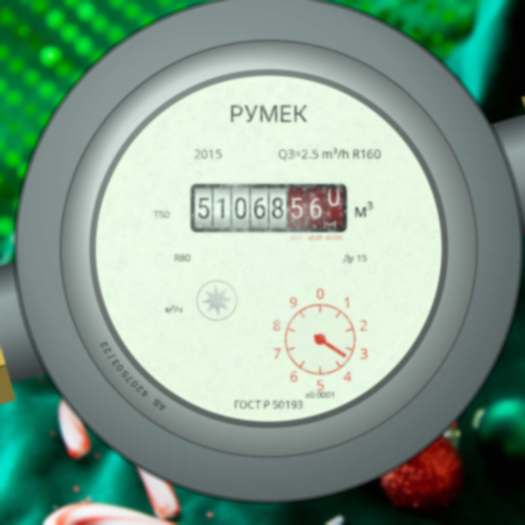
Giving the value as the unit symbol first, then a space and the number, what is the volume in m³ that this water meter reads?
m³ 51068.5603
